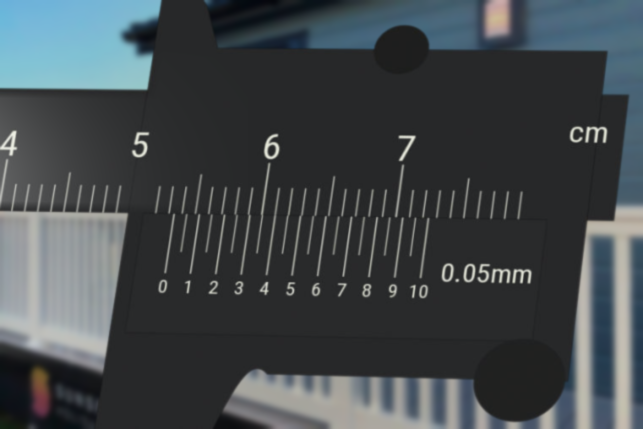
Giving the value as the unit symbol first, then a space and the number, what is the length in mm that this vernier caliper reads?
mm 53.4
